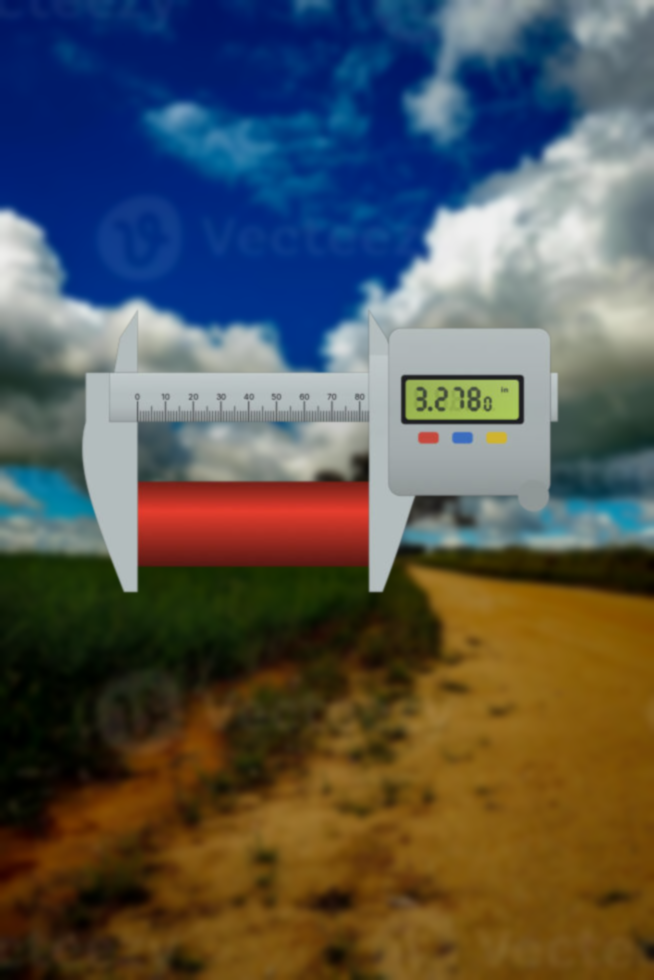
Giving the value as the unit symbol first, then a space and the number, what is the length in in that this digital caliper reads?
in 3.2780
